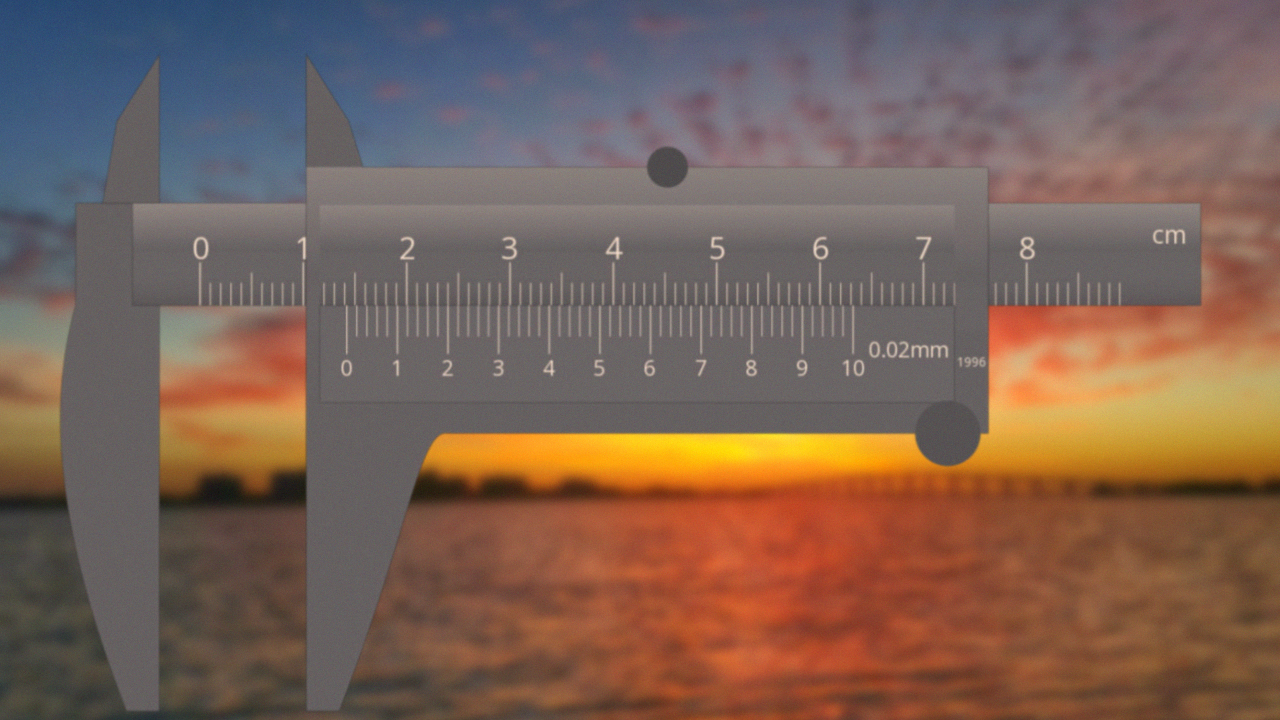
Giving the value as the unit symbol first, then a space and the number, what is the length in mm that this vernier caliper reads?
mm 14.2
